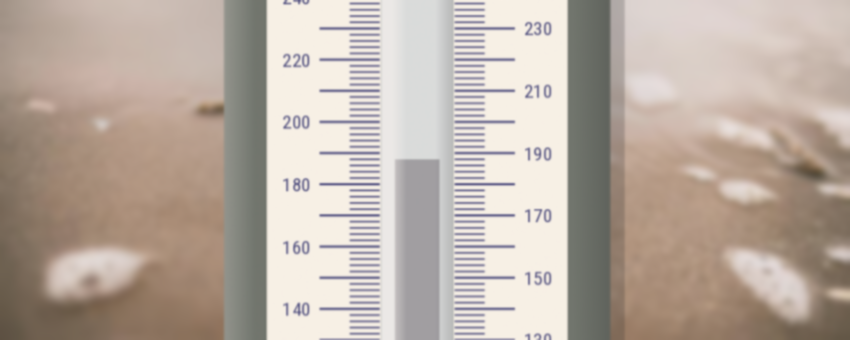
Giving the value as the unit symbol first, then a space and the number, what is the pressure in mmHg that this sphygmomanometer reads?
mmHg 188
